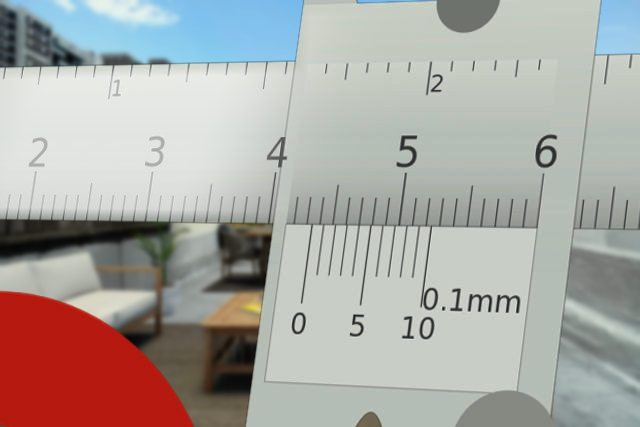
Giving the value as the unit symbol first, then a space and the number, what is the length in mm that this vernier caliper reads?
mm 43.4
